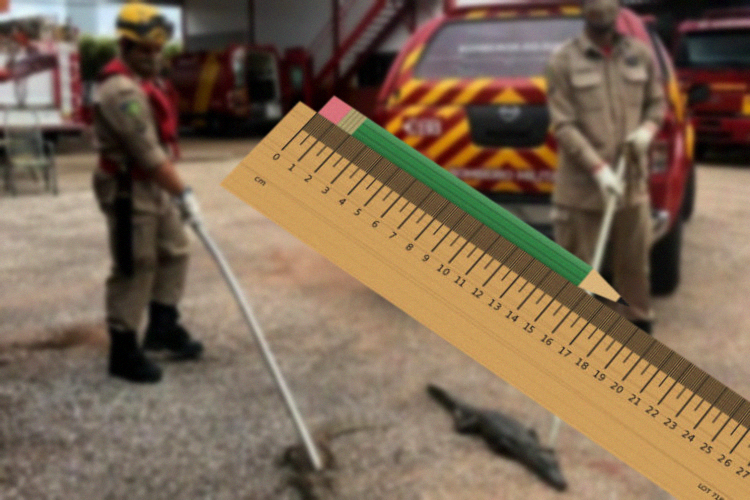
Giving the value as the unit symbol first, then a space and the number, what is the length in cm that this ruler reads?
cm 18
